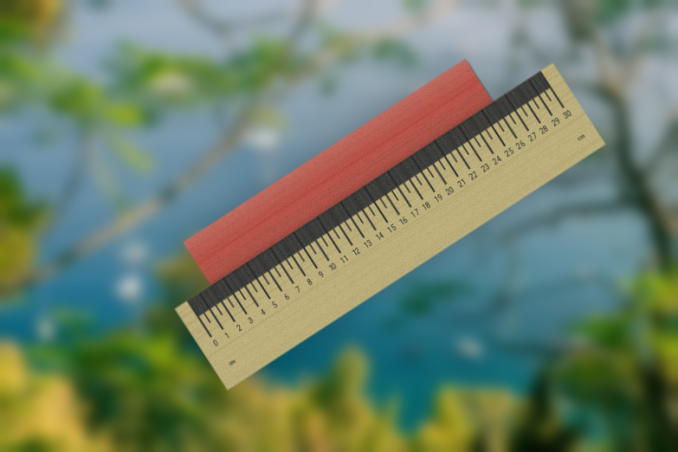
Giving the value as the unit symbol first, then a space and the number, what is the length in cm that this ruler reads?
cm 24
